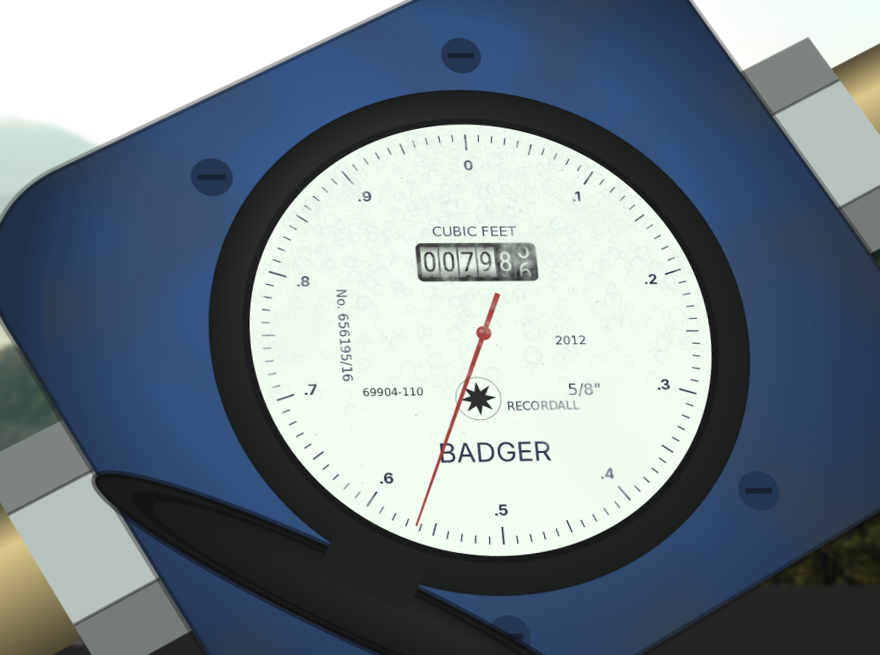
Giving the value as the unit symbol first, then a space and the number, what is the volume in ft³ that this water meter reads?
ft³ 7985.56
